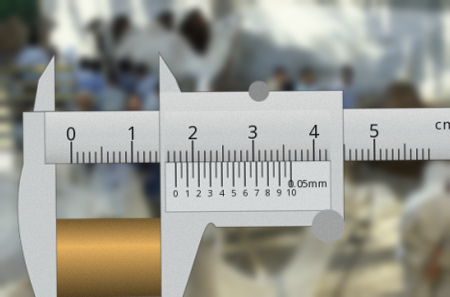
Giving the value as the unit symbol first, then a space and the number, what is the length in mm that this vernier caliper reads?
mm 17.2
